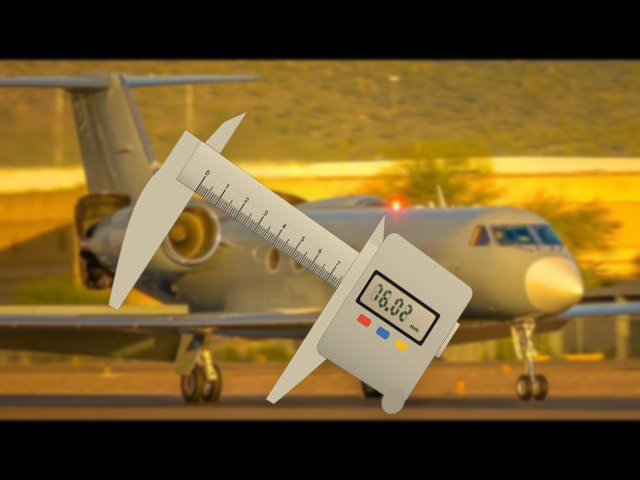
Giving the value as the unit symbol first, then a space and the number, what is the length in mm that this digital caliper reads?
mm 76.02
